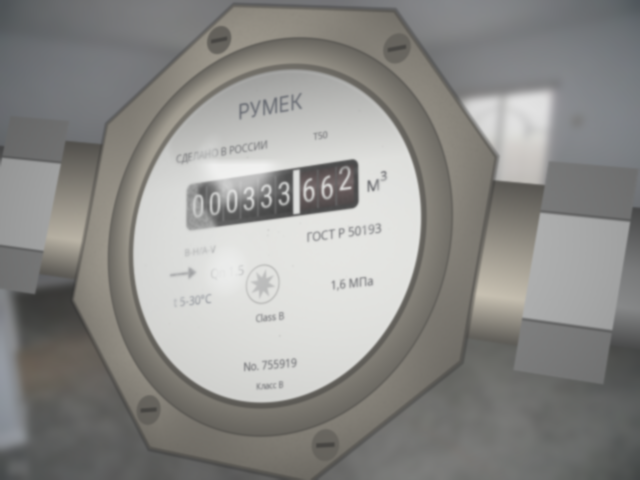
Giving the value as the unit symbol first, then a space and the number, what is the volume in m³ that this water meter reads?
m³ 333.662
